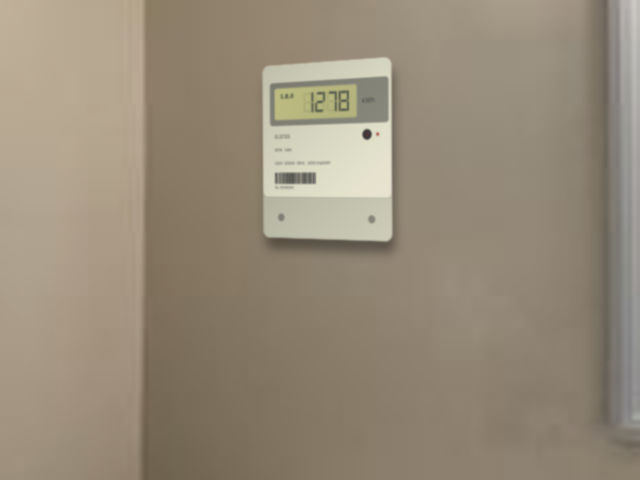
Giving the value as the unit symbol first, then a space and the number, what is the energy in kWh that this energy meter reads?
kWh 1278
